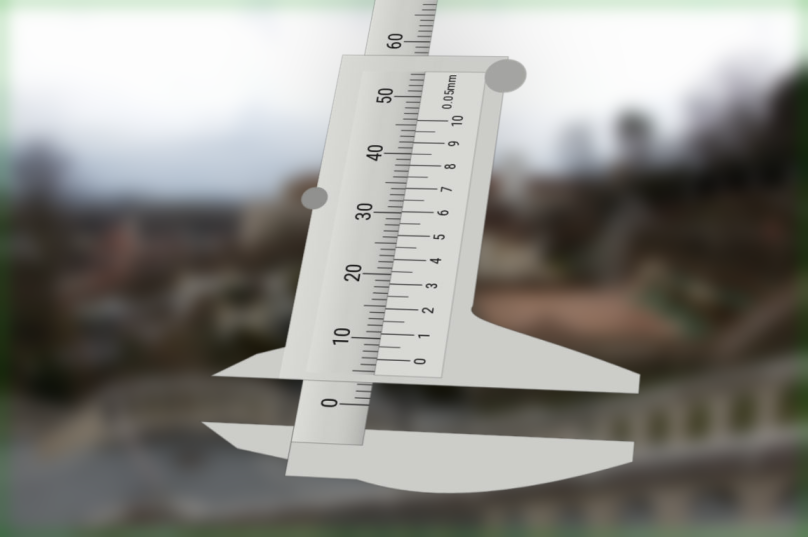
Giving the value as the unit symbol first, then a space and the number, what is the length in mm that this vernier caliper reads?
mm 6.8
